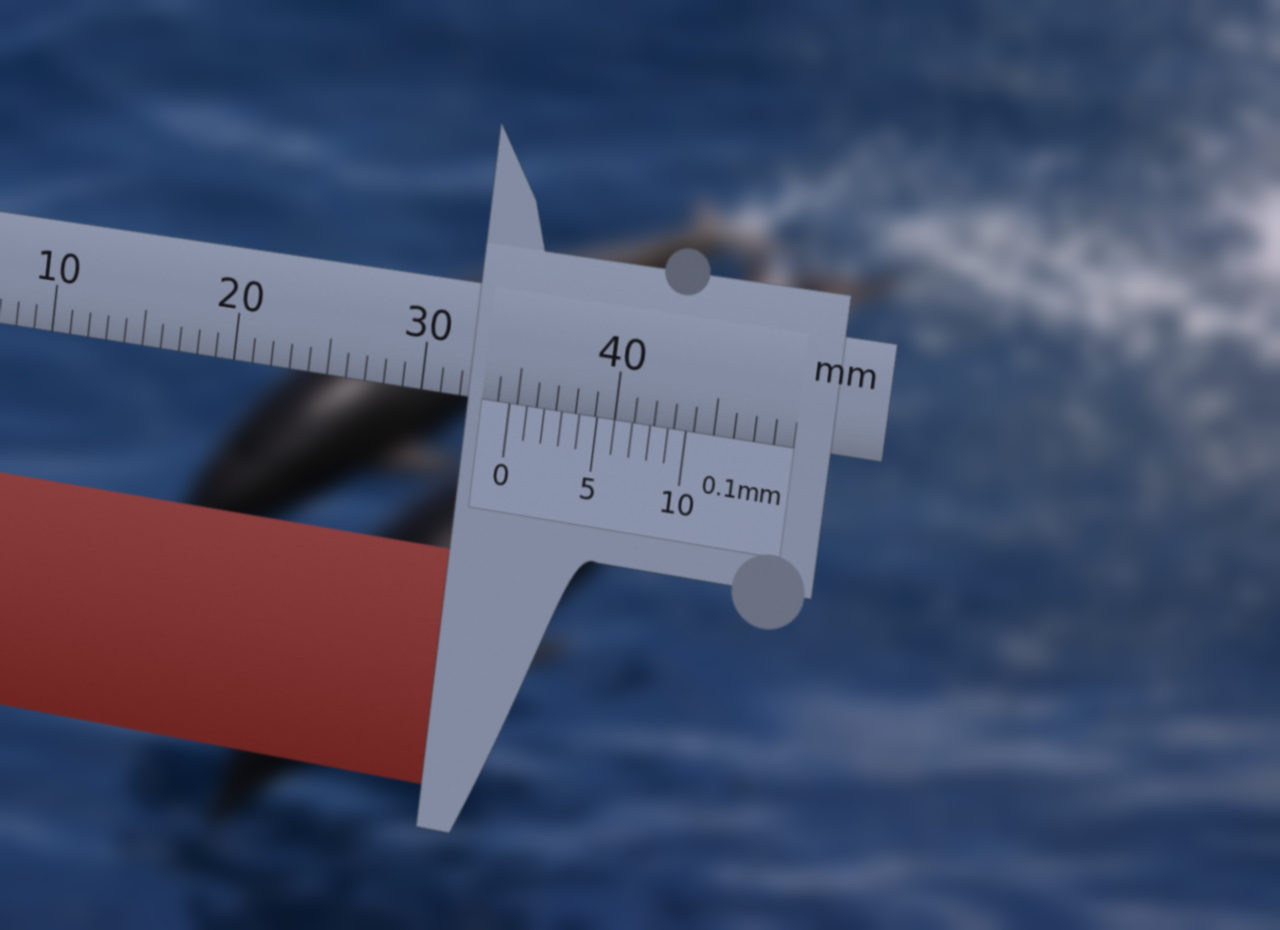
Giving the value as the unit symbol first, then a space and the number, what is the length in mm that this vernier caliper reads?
mm 34.6
